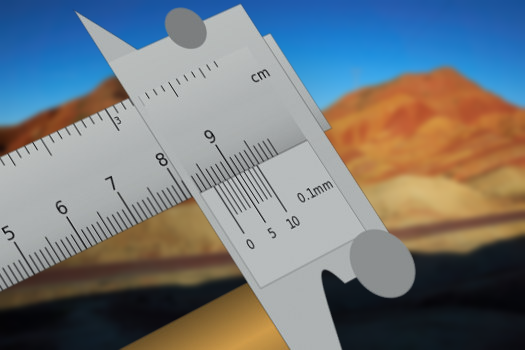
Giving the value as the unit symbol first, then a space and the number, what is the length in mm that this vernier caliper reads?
mm 85.5
